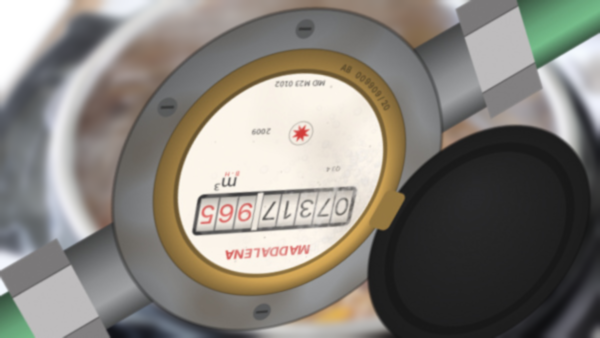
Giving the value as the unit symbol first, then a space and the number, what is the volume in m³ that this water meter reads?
m³ 7317.965
